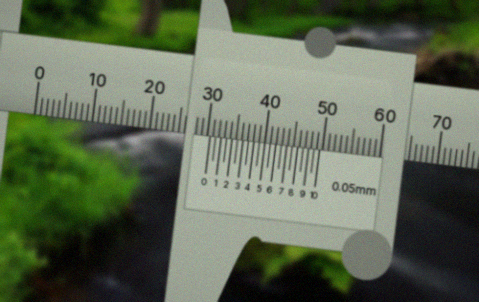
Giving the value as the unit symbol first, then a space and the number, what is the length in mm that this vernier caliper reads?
mm 30.5
